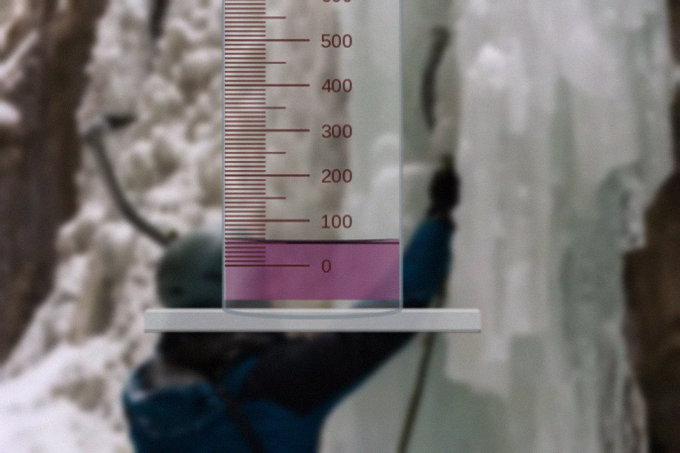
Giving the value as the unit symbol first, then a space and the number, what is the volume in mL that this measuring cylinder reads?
mL 50
